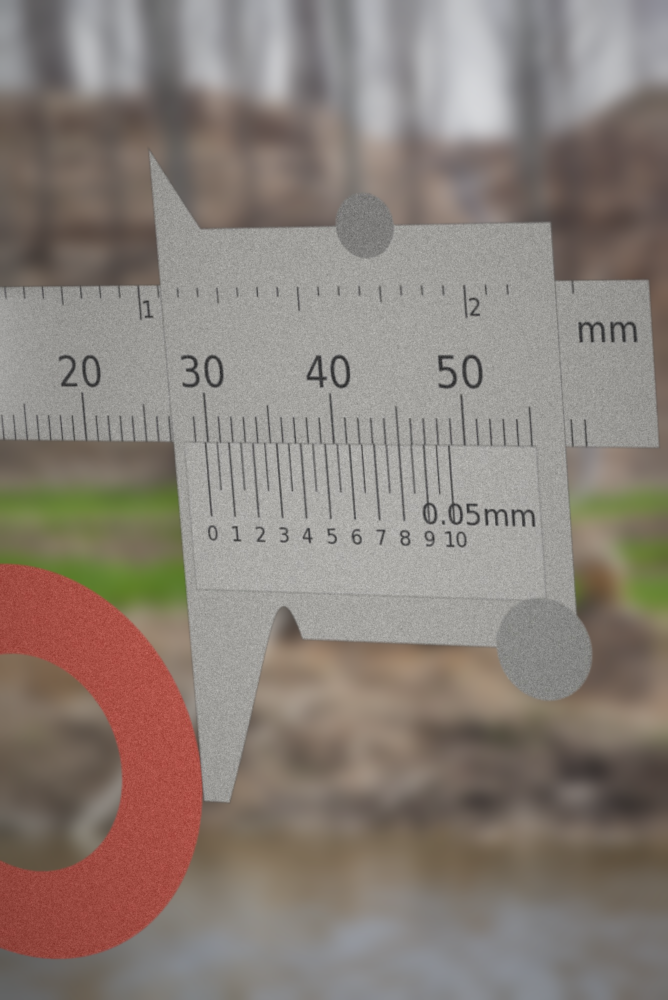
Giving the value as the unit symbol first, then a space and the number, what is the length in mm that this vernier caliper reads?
mm 29.8
